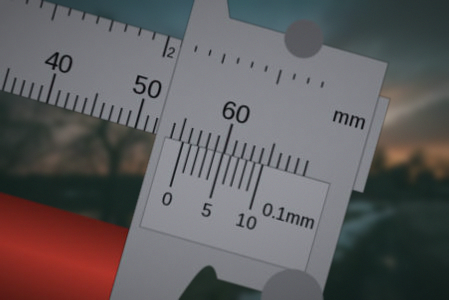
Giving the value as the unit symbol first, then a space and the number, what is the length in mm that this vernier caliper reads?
mm 55.4
